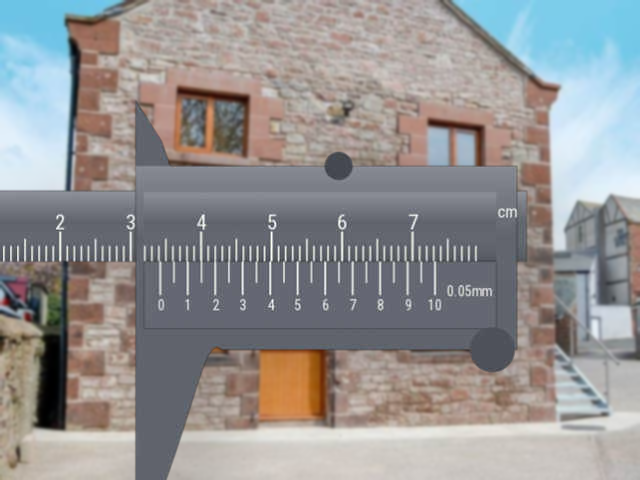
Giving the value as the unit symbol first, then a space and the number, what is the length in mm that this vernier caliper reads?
mm 34.2
